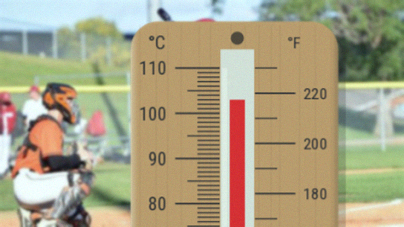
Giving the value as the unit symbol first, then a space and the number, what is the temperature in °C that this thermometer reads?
°C 103
